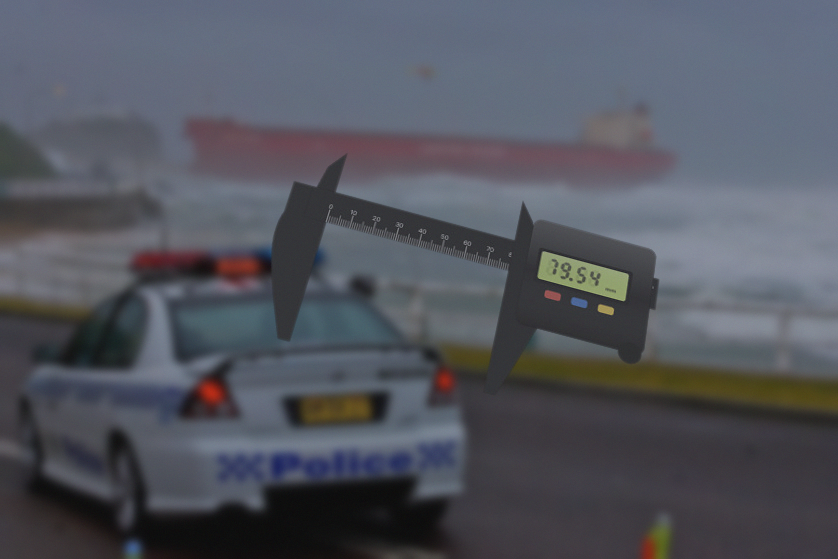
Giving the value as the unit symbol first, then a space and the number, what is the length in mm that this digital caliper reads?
mm 79.54
